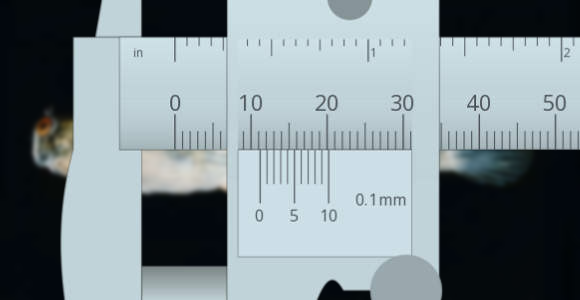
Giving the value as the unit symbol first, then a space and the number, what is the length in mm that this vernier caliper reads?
mm 11.2
